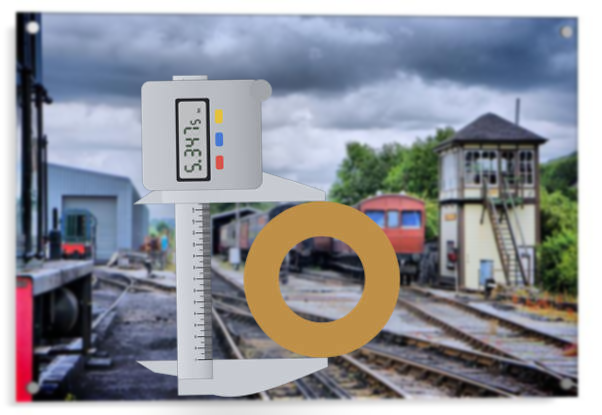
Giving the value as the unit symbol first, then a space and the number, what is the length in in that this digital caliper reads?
in 5.3475
